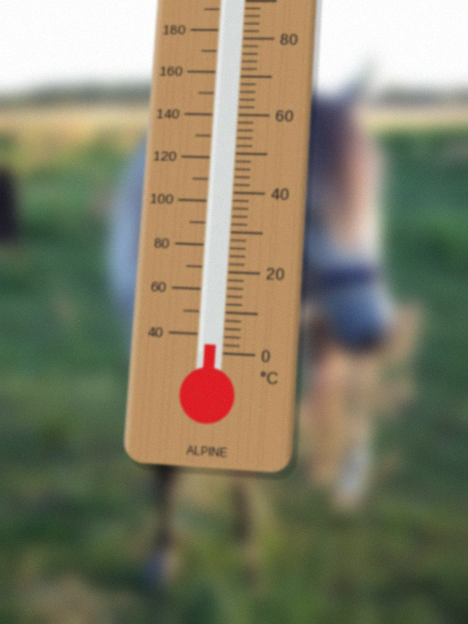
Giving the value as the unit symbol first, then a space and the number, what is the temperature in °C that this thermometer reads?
°C 2
